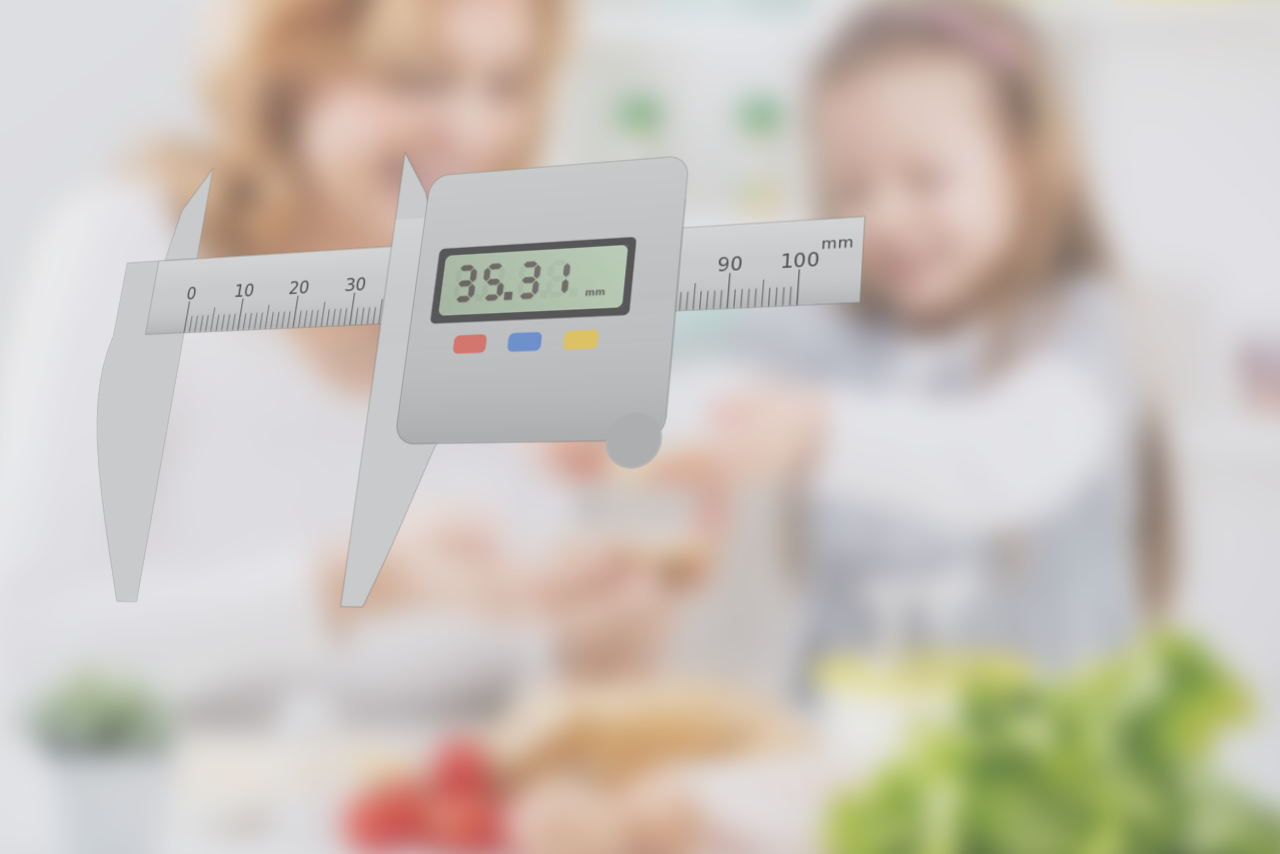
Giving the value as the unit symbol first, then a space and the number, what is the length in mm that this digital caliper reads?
mm 35.31
